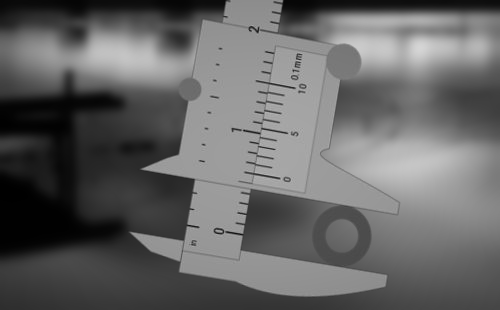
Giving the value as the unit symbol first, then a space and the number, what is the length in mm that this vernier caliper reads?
mm 6.0
